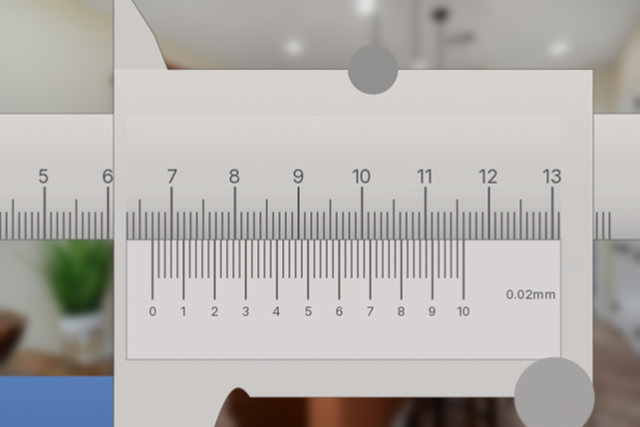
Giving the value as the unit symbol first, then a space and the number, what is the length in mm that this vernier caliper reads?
mm 67.0
